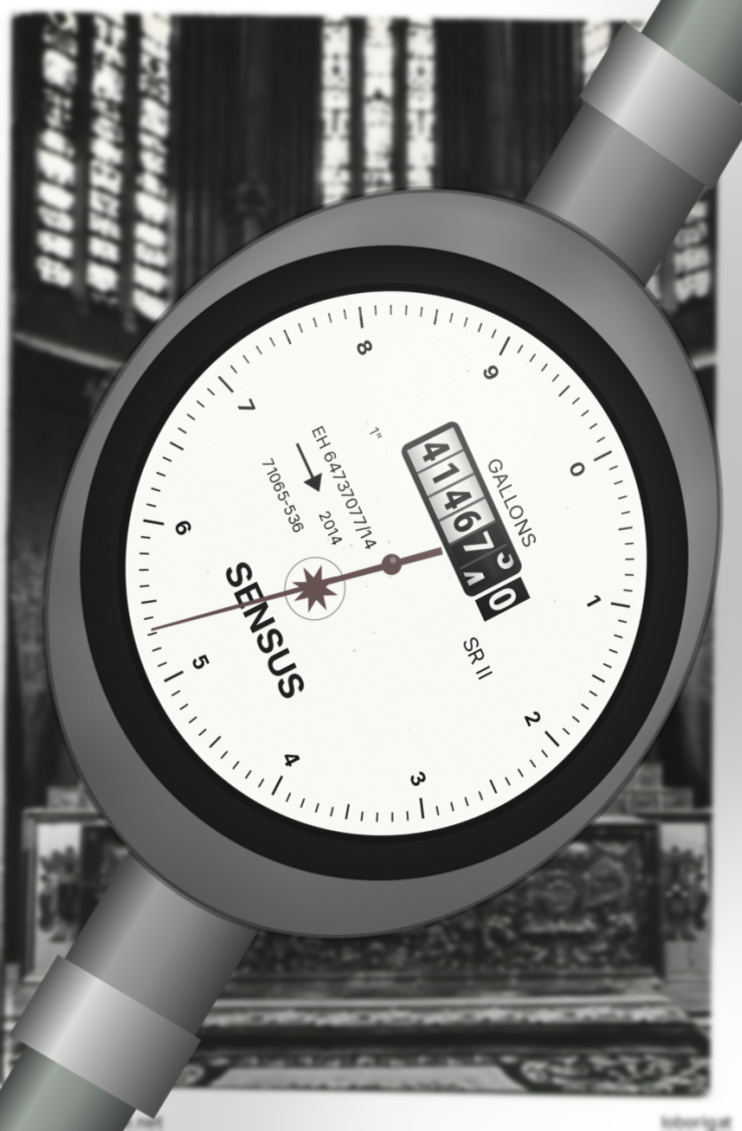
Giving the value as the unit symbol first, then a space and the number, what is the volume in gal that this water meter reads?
gal 4146735.3
